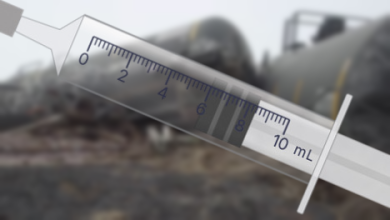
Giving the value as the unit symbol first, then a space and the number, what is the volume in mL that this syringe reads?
mL 6
